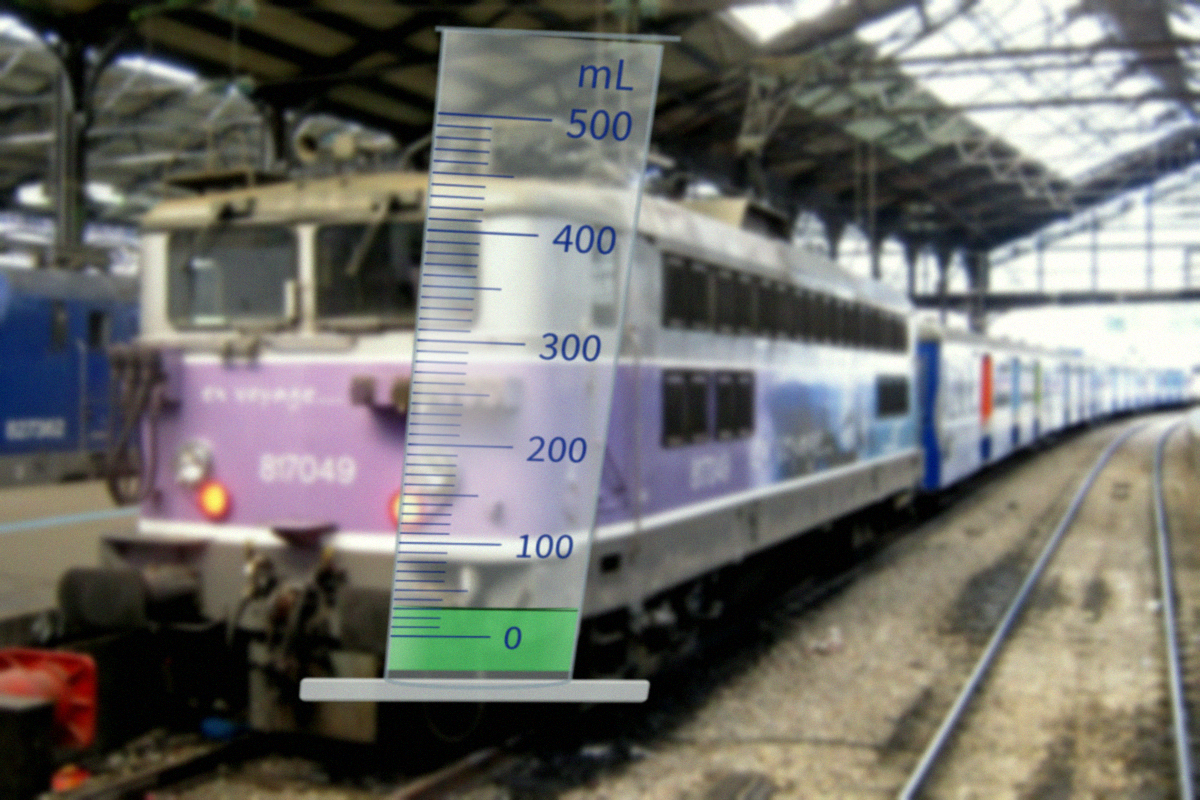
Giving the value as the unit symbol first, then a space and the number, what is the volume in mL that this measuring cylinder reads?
mL 30
